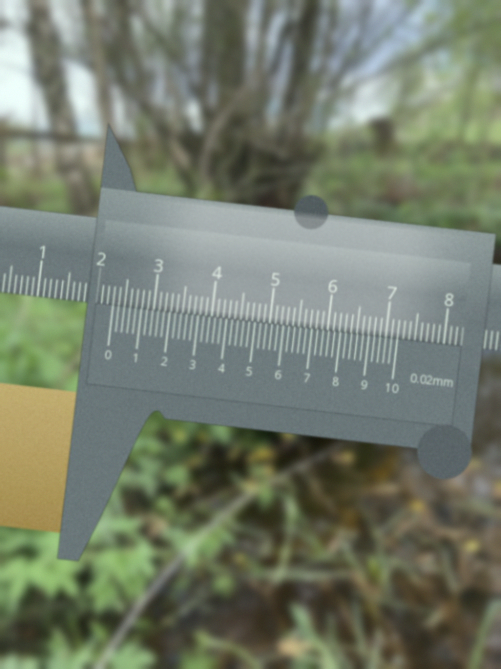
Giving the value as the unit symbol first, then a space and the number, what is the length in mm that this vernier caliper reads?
mm 23.0
